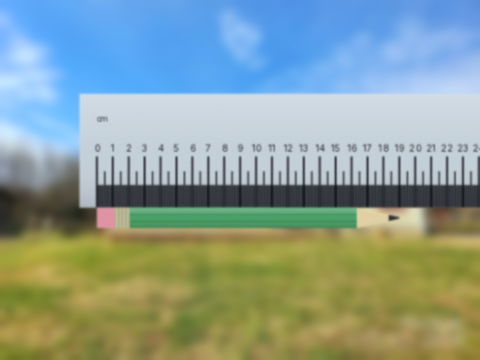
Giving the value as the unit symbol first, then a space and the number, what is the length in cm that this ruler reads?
cm 19
